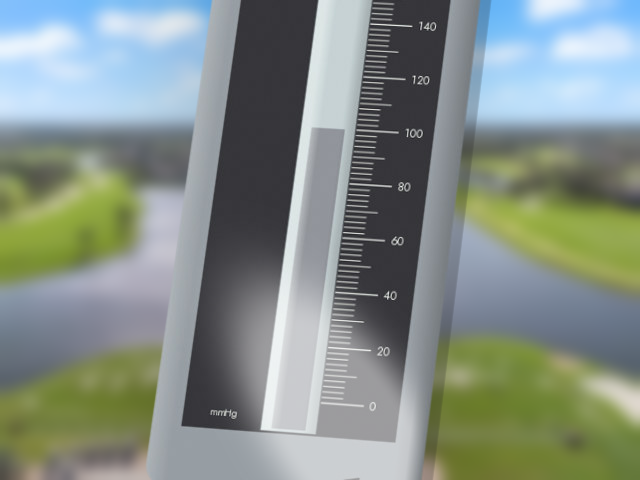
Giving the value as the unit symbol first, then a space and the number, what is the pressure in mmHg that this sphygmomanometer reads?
mmHg 100
